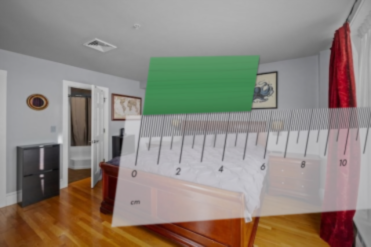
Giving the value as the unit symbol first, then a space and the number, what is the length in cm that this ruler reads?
cm 5
